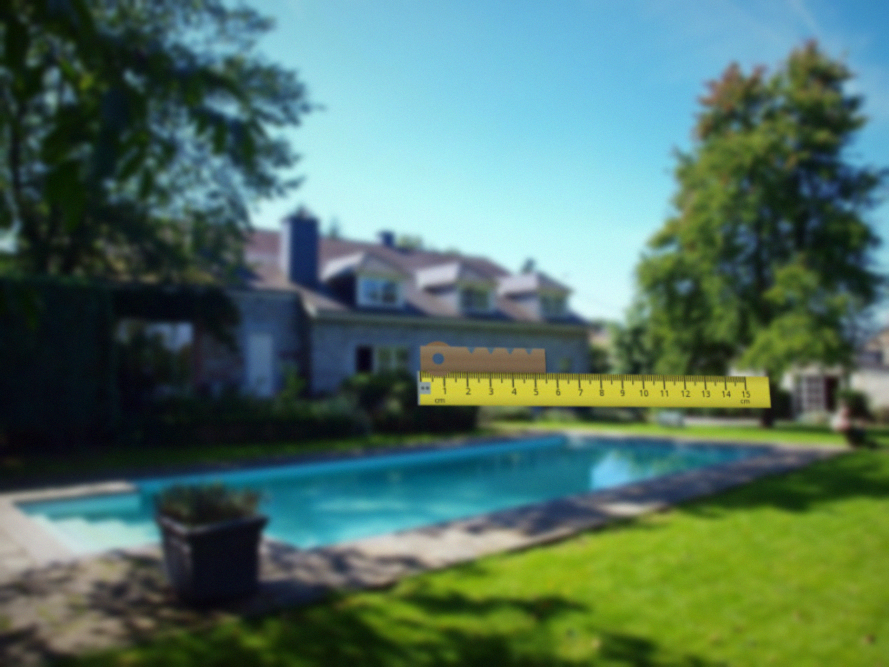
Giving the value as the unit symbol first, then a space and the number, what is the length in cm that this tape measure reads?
cm 5.5
